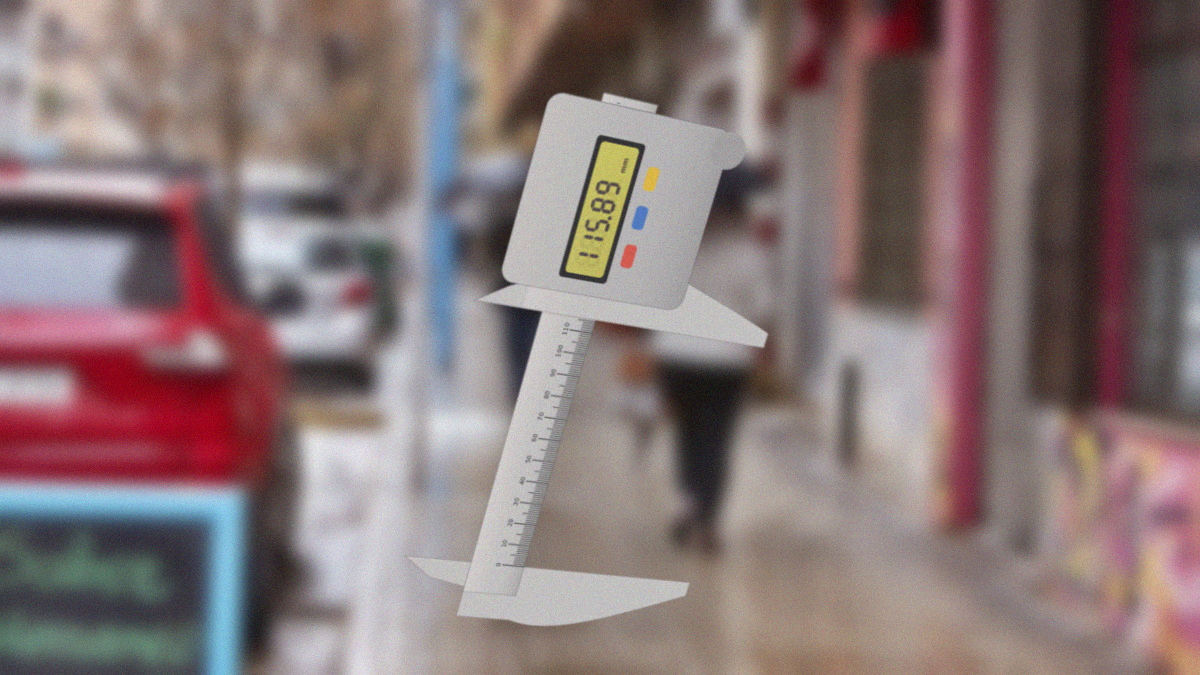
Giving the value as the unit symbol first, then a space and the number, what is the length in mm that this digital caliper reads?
mm 115.89
